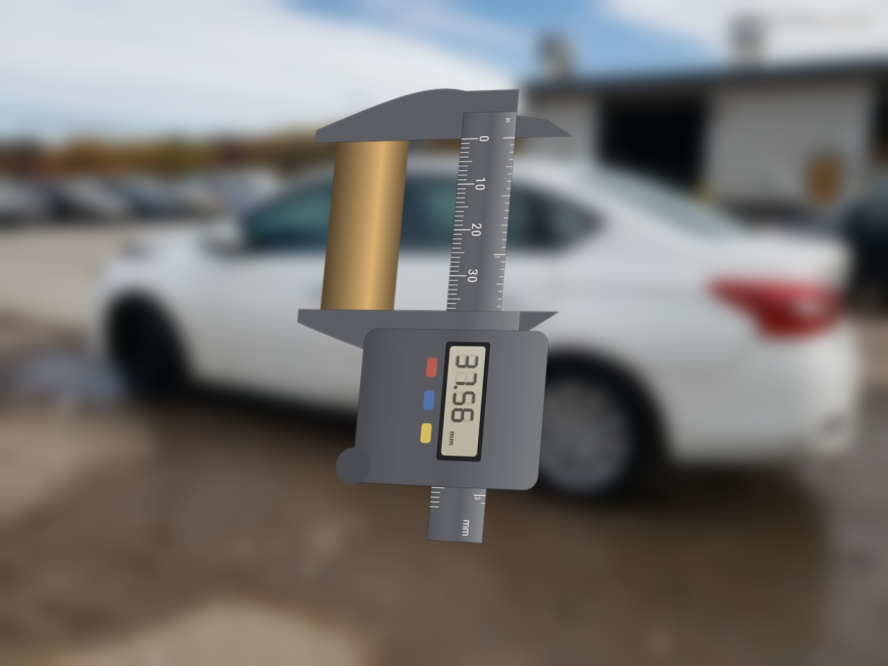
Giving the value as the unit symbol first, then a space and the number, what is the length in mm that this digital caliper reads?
mm 37.56
